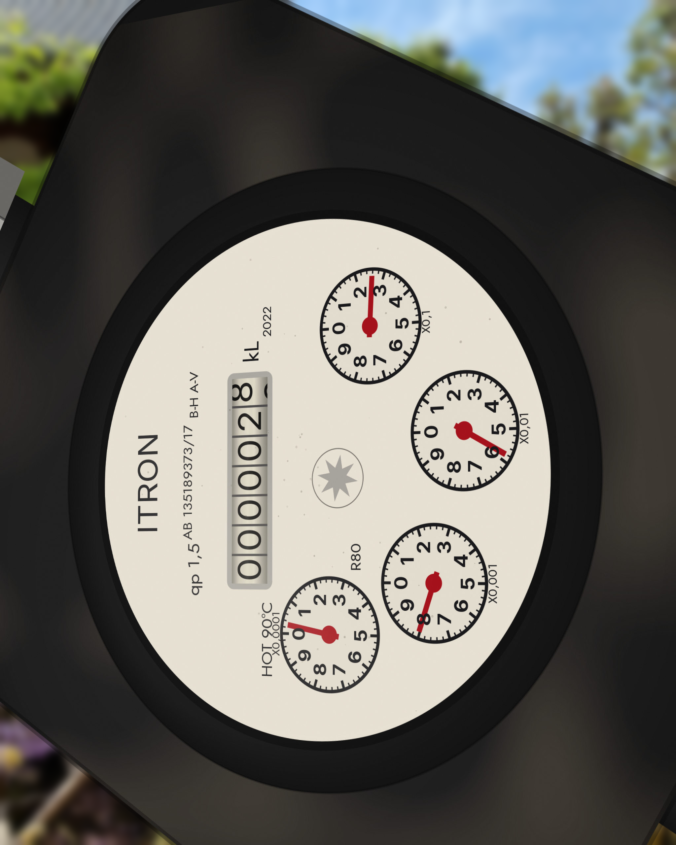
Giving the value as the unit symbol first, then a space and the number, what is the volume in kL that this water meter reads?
kL 28.2580
